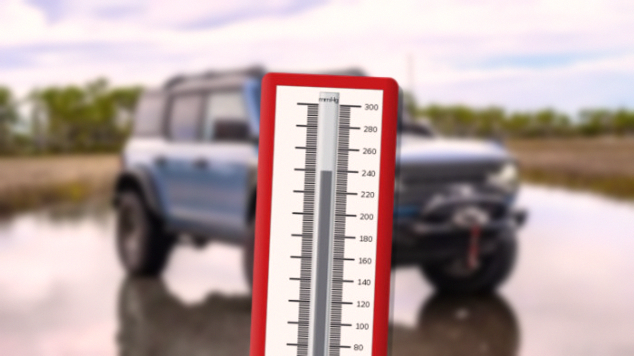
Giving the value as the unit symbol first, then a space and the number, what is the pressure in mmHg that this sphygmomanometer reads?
mmHg 240
